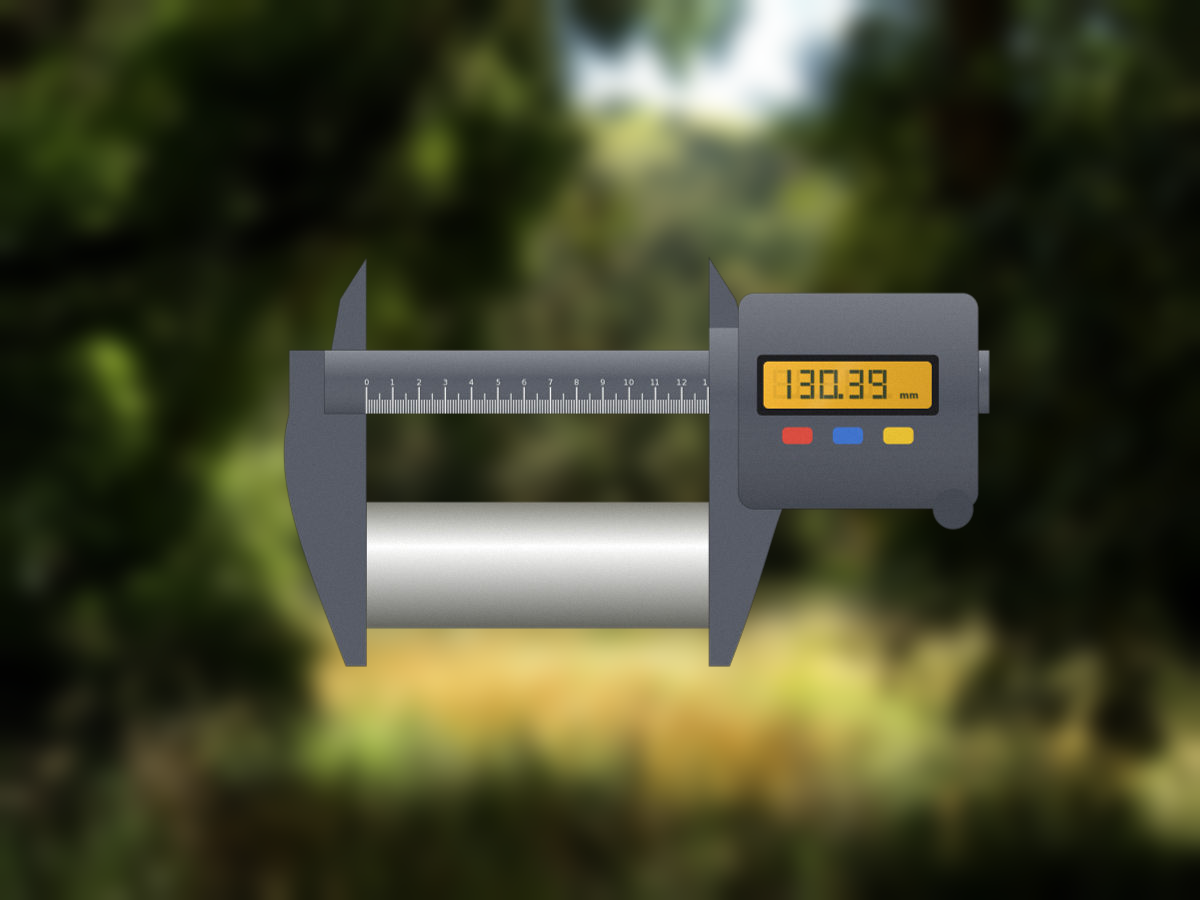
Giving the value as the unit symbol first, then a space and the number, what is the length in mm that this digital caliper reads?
mm 130.39
